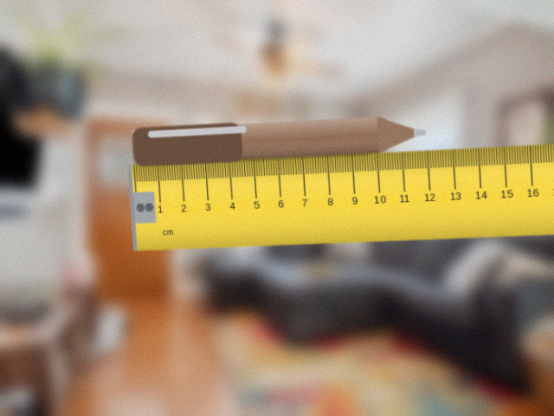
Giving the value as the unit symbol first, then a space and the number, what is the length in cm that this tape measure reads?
cm 12
